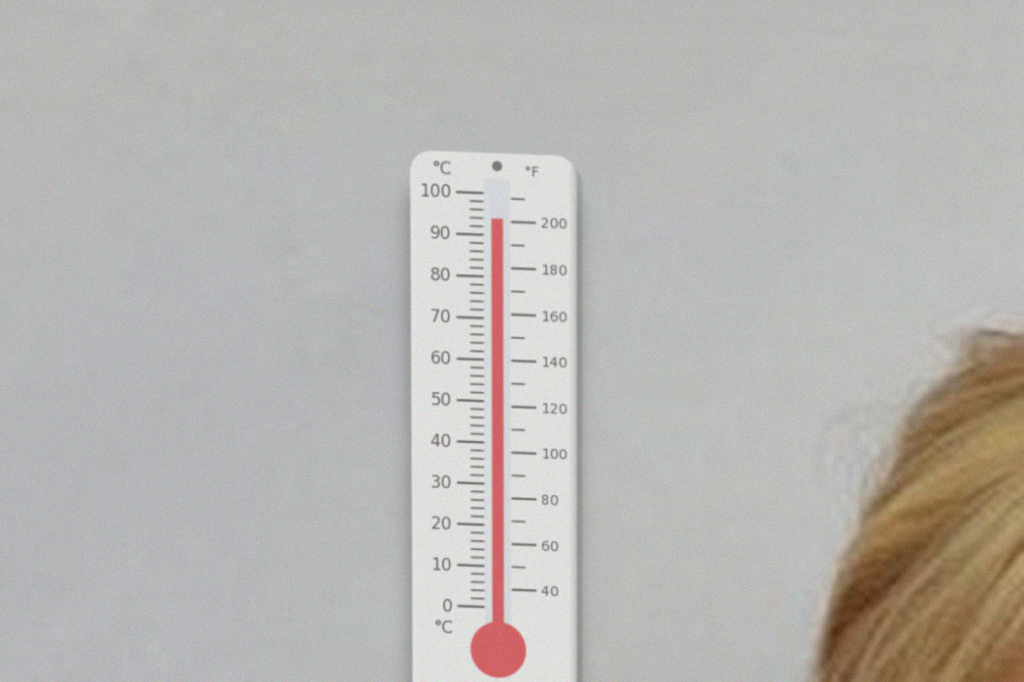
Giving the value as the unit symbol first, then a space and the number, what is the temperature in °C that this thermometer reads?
°C 94
